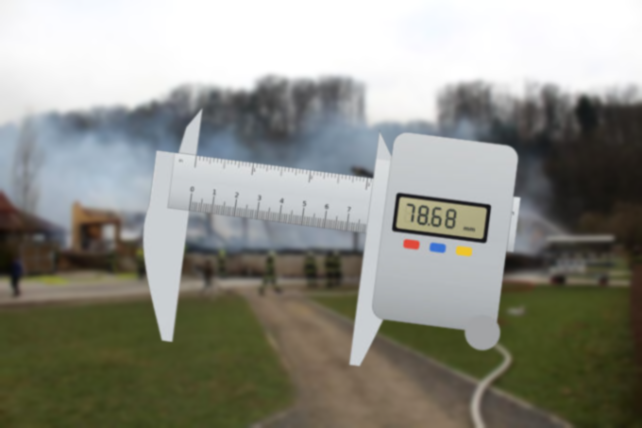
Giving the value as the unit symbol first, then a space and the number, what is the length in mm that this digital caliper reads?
mm 78.68
